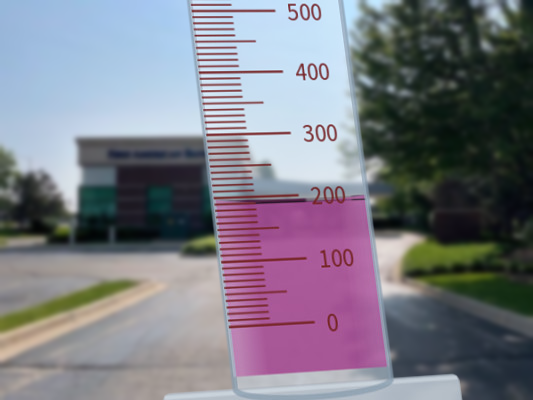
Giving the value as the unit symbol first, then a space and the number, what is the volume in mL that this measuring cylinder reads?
mL 190
